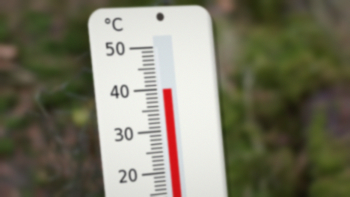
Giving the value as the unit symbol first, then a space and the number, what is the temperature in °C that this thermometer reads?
°C 40
